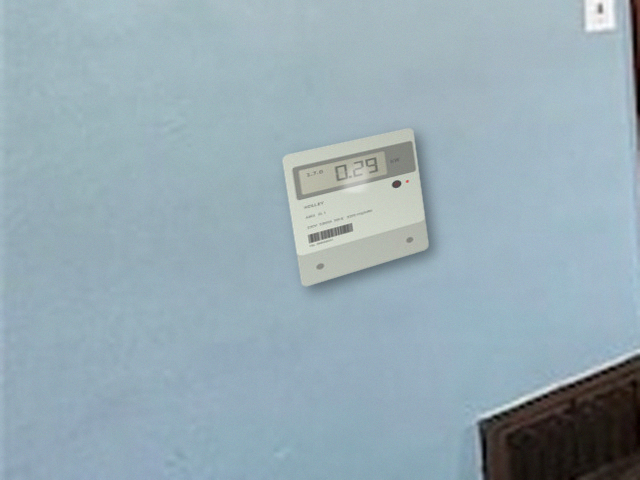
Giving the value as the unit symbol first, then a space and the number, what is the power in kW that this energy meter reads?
kW 0.29
